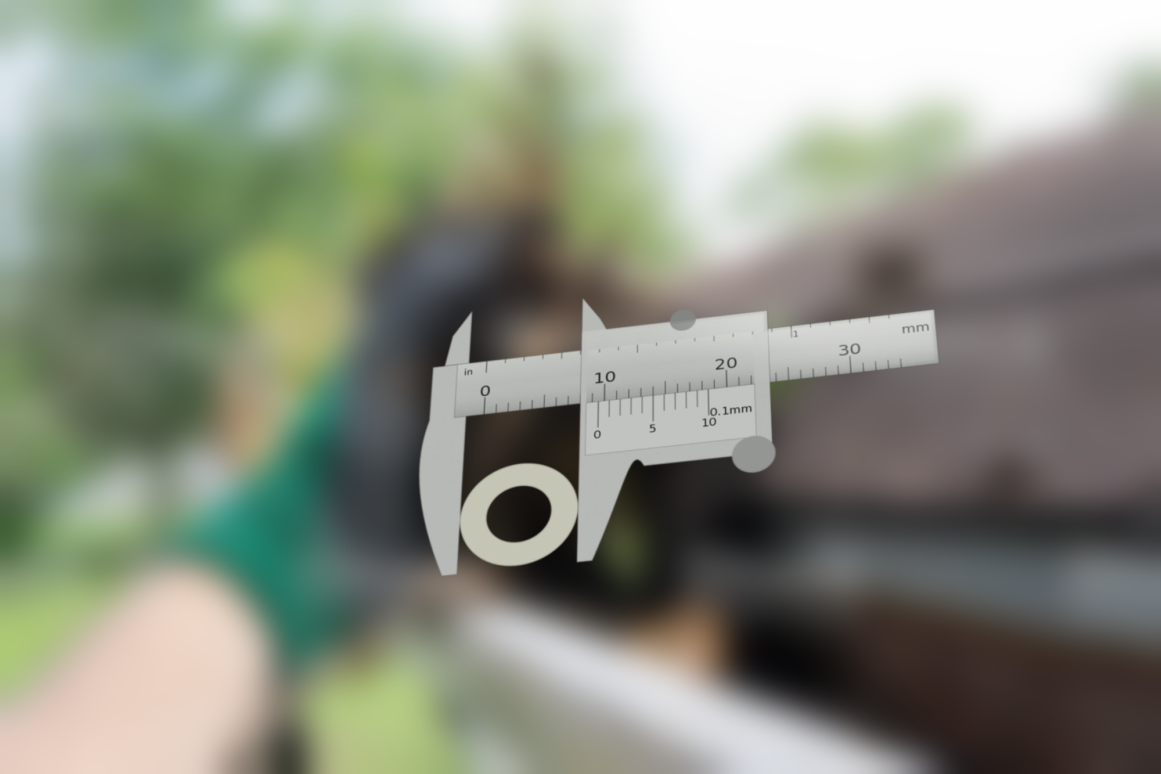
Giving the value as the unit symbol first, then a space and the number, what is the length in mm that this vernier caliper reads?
mm 9.5
